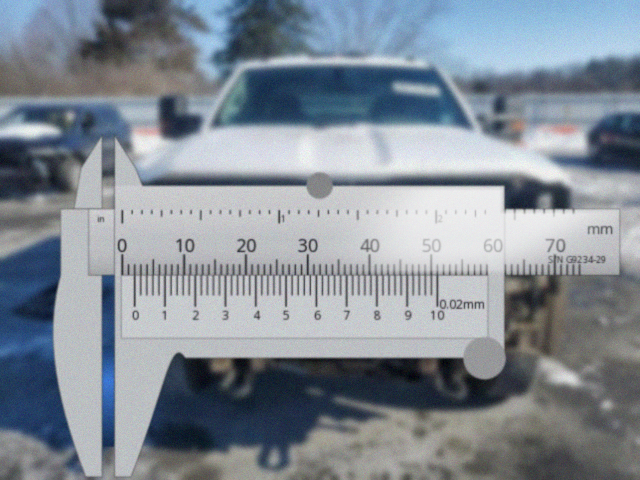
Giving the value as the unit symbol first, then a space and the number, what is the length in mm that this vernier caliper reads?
mm 2.0
